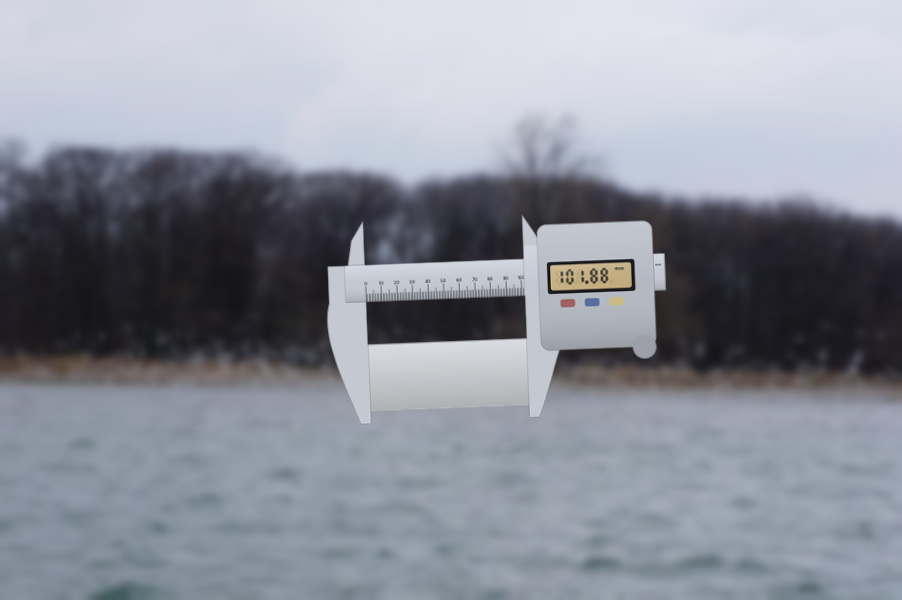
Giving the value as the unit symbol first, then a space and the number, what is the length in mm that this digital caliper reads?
mm 101.88
